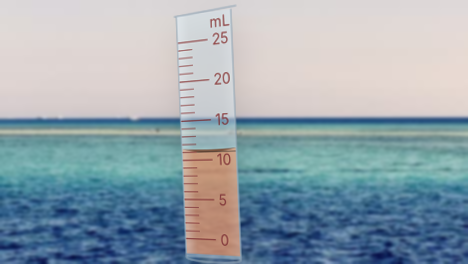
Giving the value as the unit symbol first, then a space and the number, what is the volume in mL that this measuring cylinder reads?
mL 11
